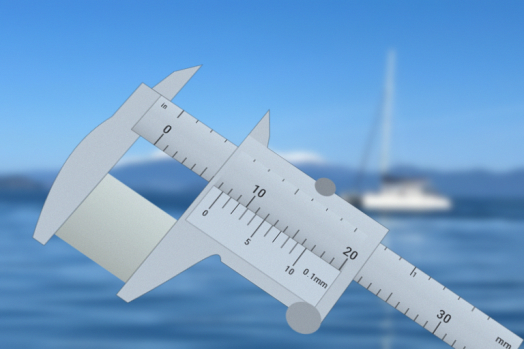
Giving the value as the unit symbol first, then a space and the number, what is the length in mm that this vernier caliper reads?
mm 7.5
